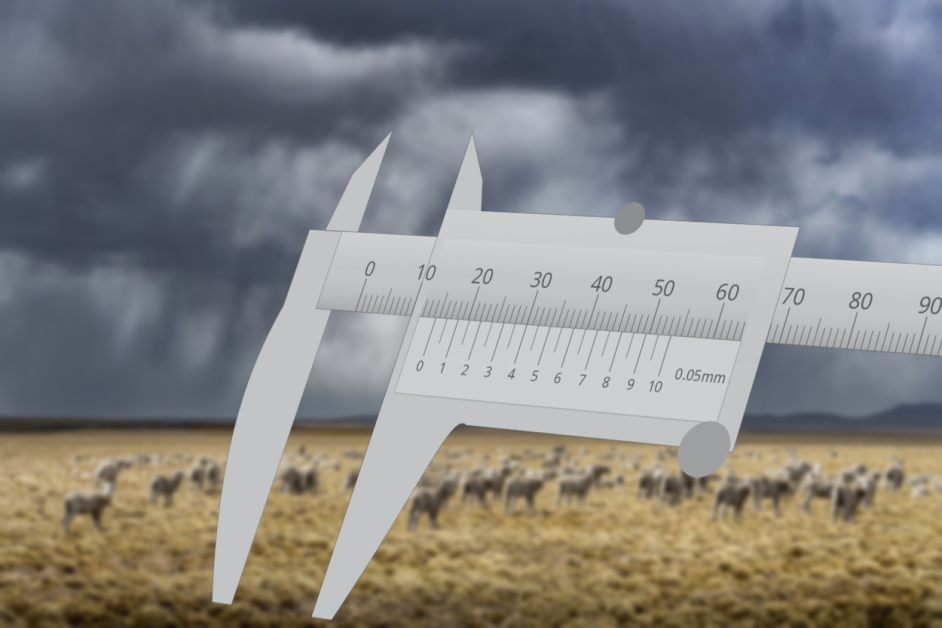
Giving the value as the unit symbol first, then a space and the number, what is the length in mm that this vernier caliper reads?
mm 14.4
